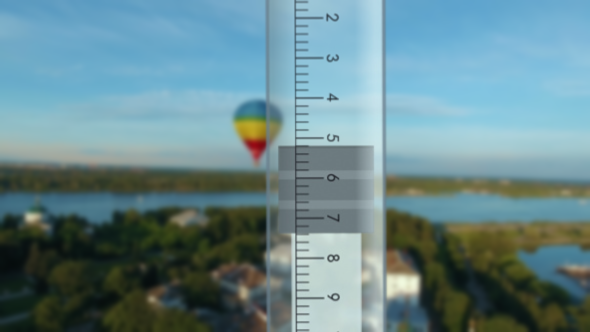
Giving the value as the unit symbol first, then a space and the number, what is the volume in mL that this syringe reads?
mL 5.2
